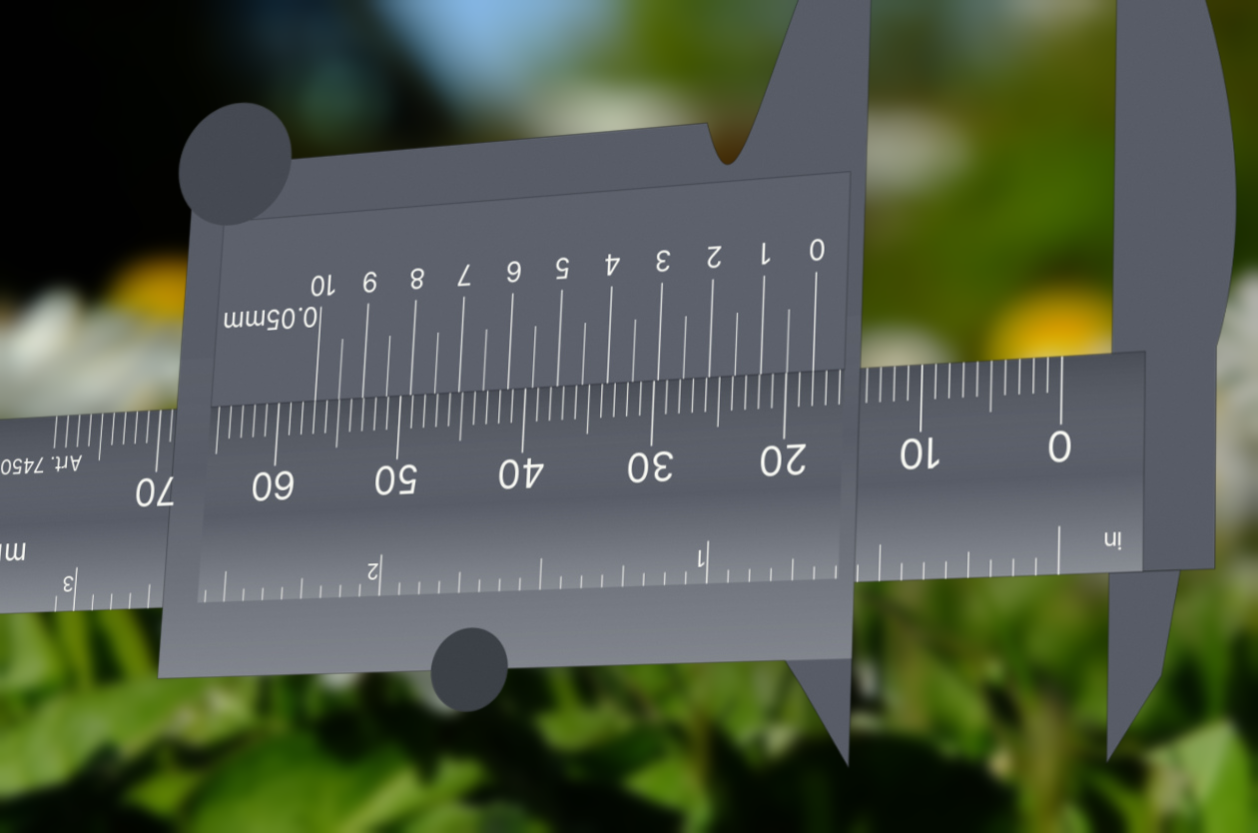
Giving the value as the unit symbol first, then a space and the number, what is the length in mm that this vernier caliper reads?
mm 18.0
